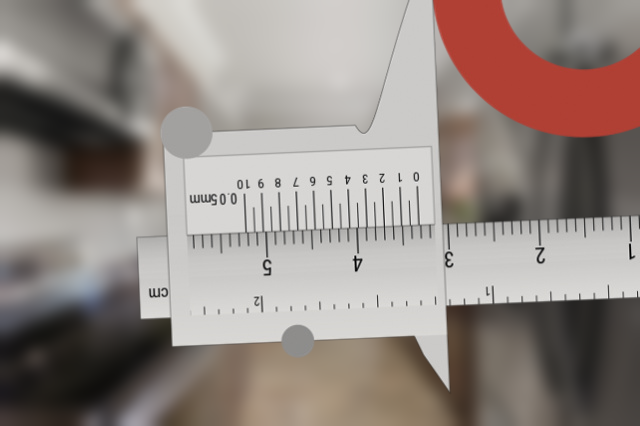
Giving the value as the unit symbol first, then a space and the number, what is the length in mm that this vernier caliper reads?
mm 33.2
